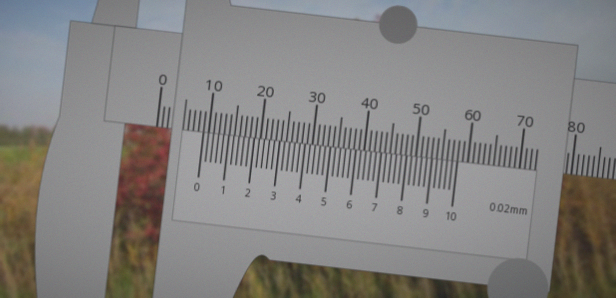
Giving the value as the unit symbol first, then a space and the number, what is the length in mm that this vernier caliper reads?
mm 9.0
